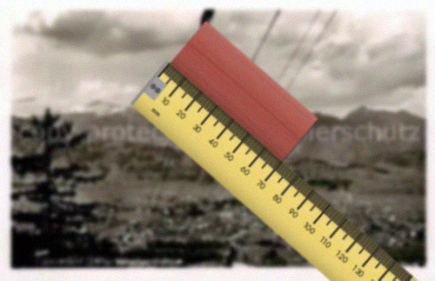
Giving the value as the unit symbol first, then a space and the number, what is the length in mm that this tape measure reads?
mm 70
